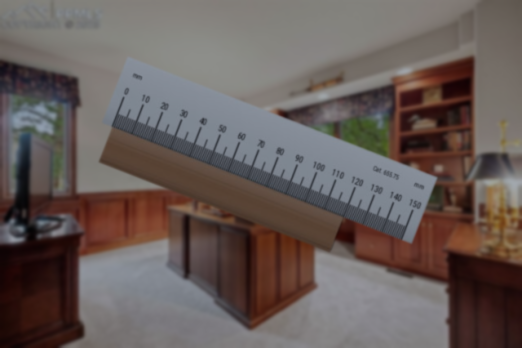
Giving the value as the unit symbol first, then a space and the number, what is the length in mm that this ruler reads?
mm 120
